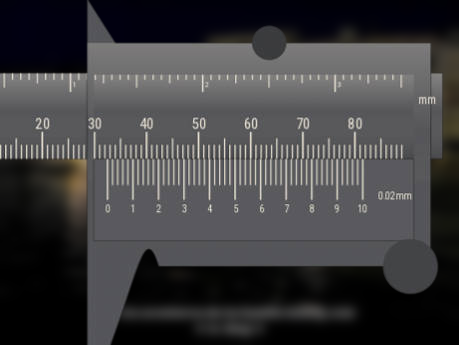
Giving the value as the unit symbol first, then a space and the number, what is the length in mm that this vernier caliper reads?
mm 32.5
